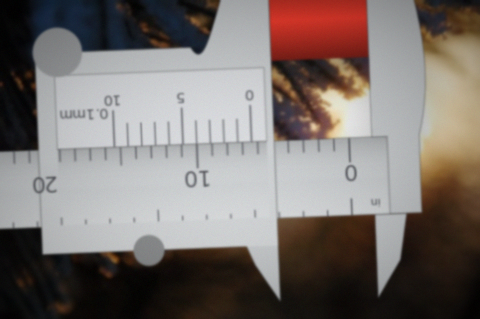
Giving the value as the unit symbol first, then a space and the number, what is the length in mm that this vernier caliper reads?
mm 6.4
